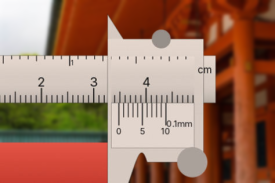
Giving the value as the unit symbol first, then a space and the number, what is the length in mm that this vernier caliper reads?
mm 34.8
